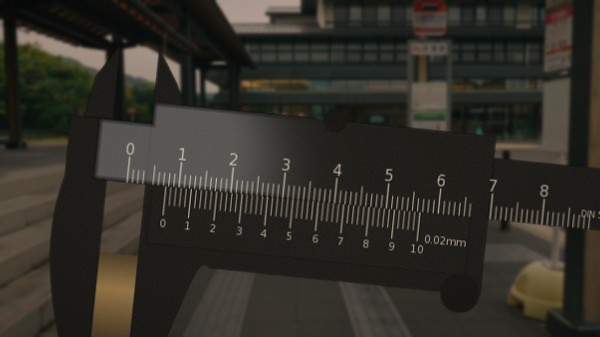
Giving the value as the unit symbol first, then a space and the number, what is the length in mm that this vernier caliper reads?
mm 7.5
